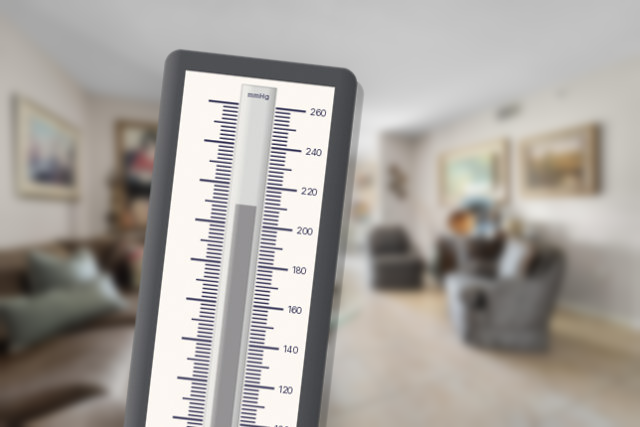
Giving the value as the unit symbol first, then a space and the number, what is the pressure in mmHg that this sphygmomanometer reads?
mmHg 210
